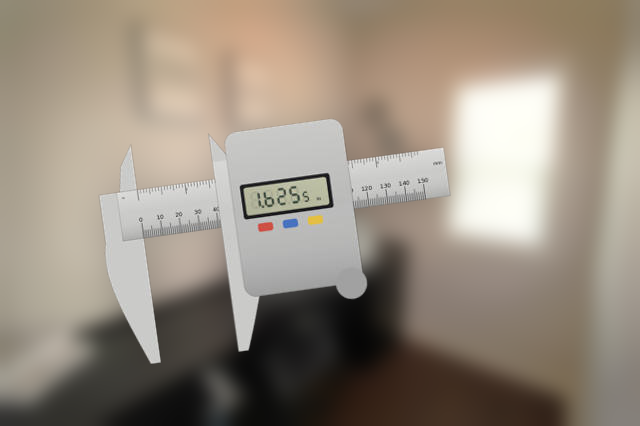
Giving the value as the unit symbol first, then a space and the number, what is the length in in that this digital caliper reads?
in 1.6255
